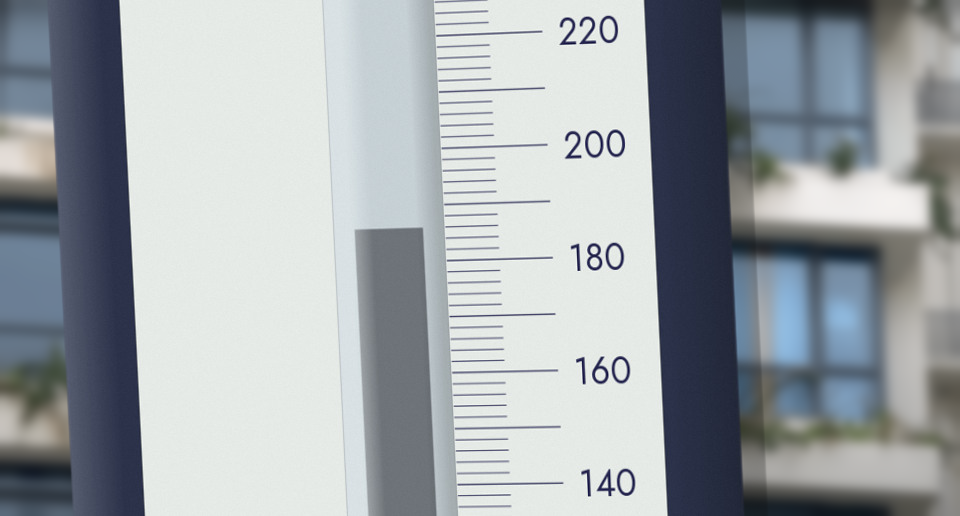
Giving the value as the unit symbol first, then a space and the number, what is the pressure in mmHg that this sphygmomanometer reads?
mmHg 186
